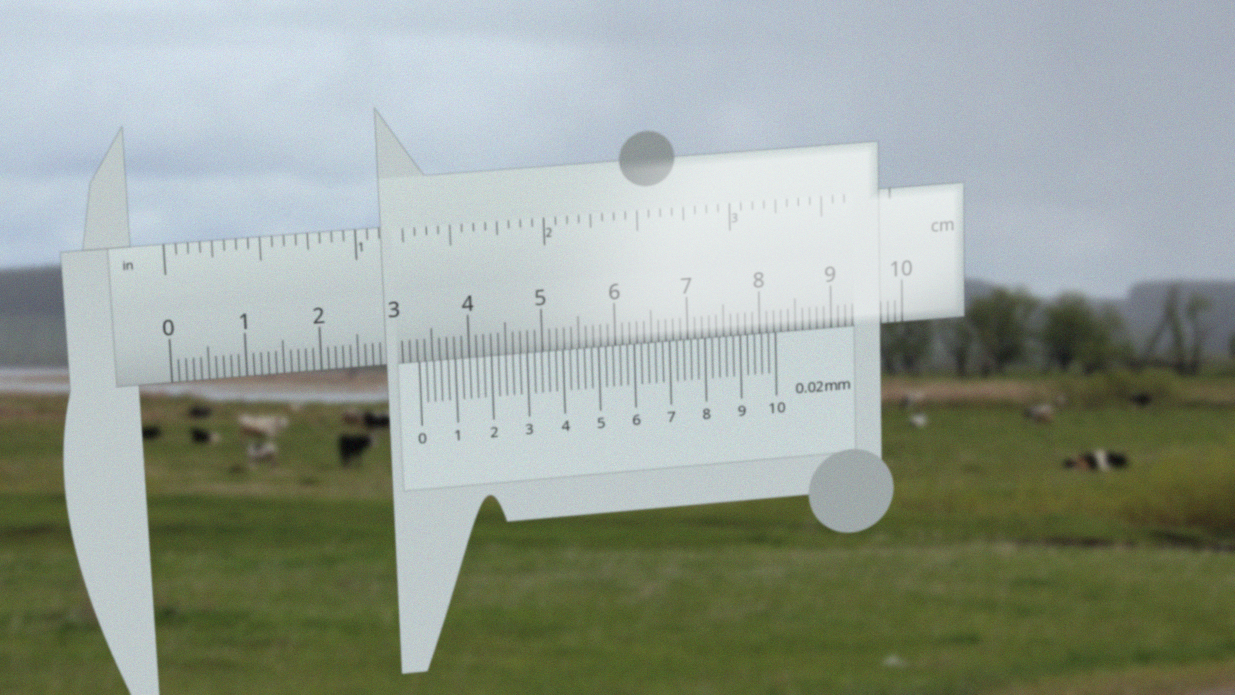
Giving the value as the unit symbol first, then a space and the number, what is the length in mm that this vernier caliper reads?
mm 33.2
